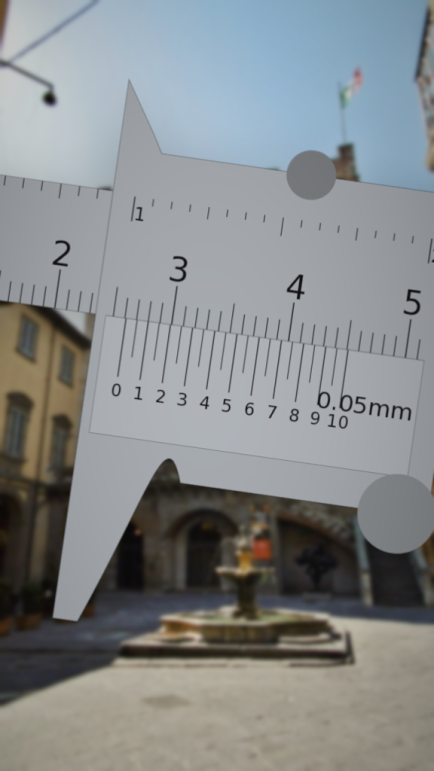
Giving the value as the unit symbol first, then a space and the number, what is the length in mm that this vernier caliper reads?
mm 26.1
